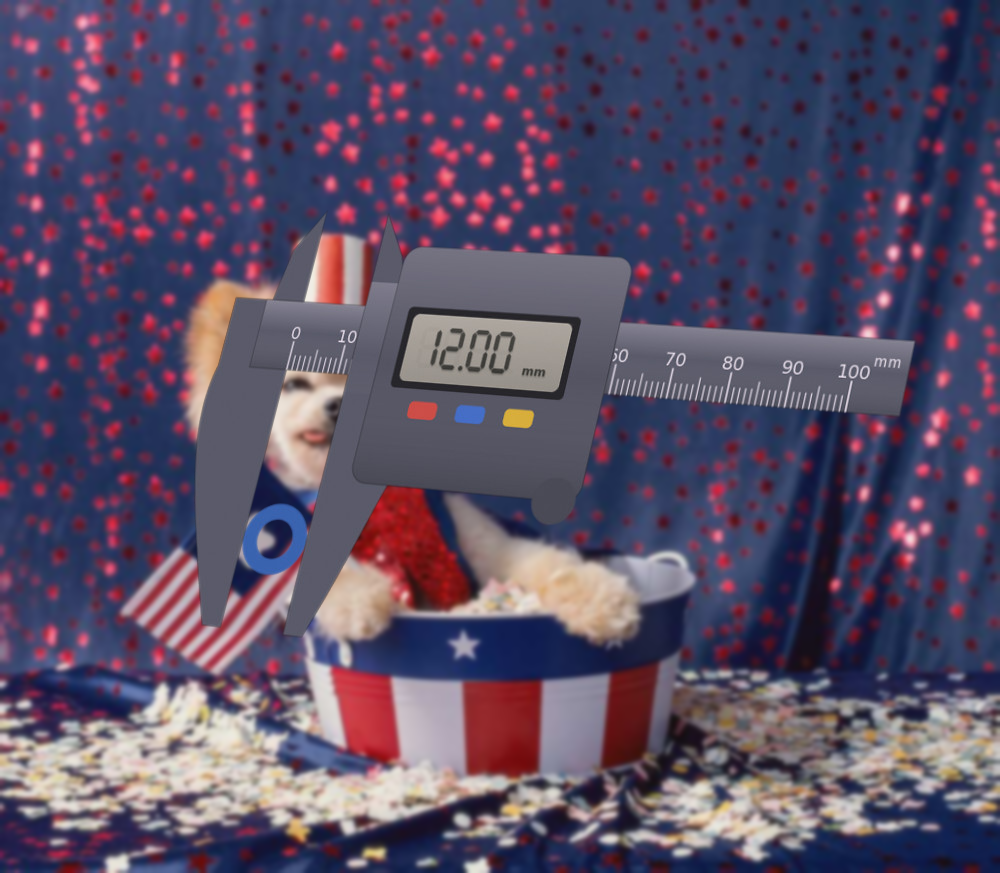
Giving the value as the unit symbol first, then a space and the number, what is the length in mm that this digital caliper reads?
mm 12.00
